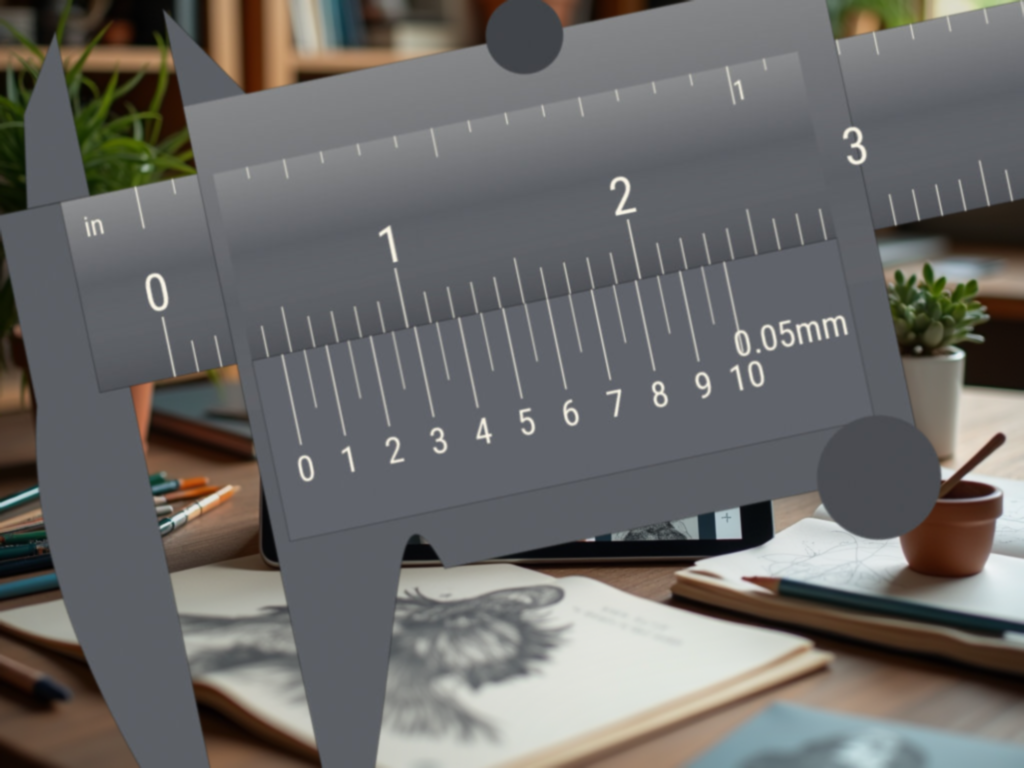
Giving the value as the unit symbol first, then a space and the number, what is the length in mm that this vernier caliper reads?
mm 4.6
